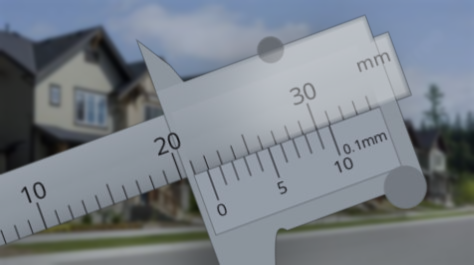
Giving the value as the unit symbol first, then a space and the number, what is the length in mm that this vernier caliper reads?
mm 21.9
